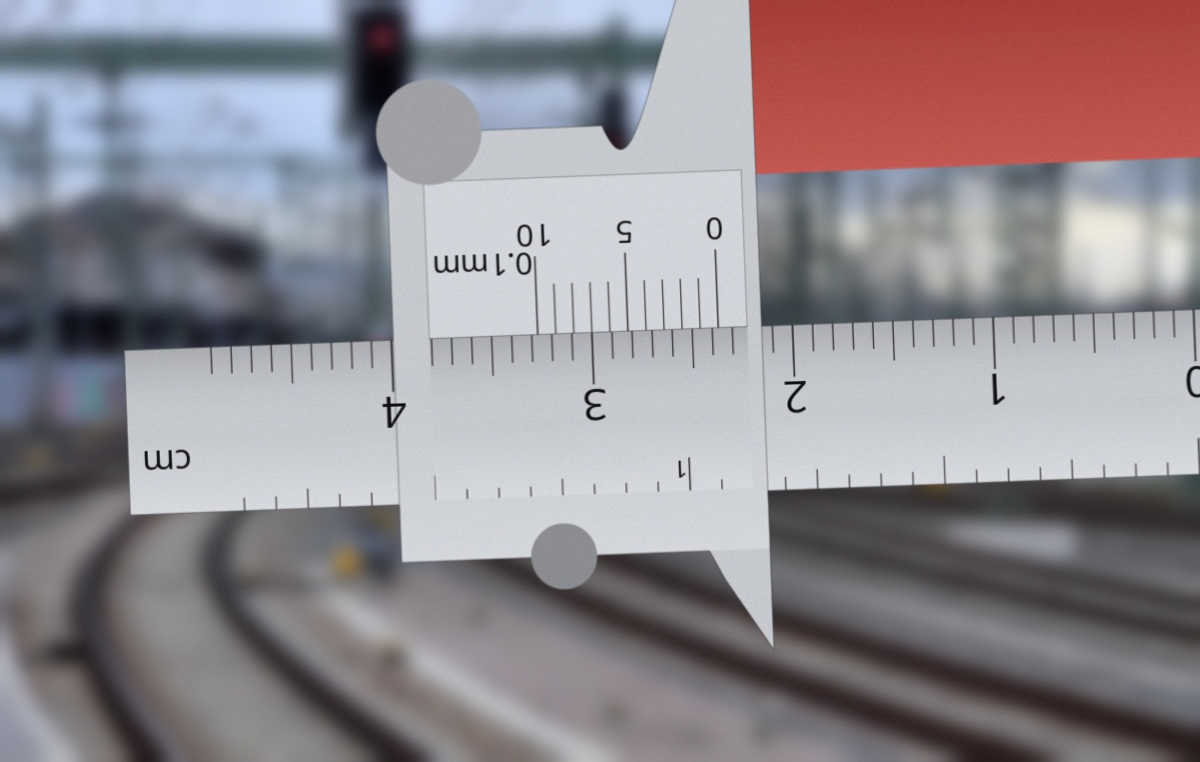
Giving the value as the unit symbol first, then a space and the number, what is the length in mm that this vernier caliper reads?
mm 23.7
